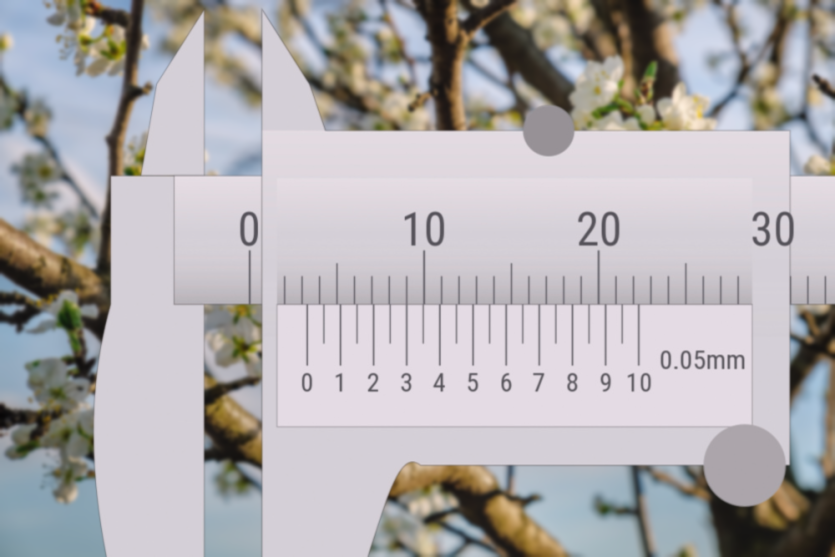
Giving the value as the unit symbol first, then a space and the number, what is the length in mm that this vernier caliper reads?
mm 3.3
